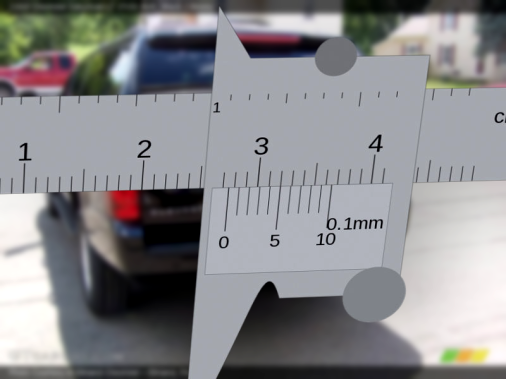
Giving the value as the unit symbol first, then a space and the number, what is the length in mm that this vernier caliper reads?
mm 27.5
